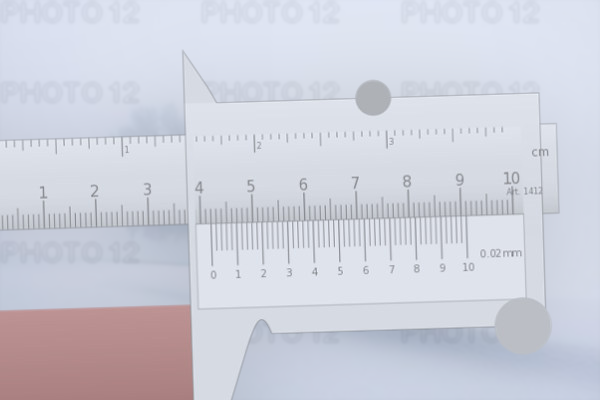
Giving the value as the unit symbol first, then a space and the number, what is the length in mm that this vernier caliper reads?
mm 42.0
